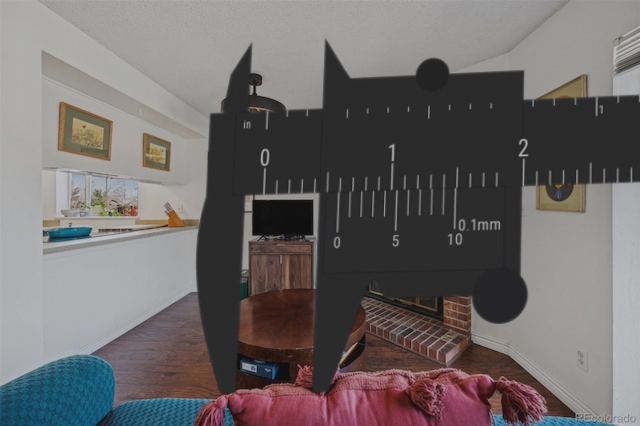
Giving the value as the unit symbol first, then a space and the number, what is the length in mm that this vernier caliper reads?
mm 5.9
